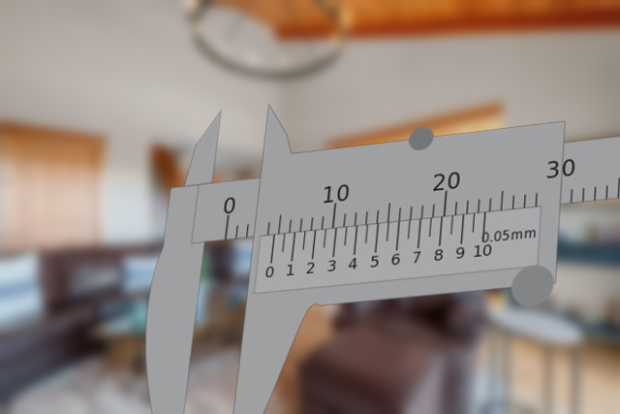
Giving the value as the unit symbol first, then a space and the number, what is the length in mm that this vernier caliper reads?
mm 4.6
